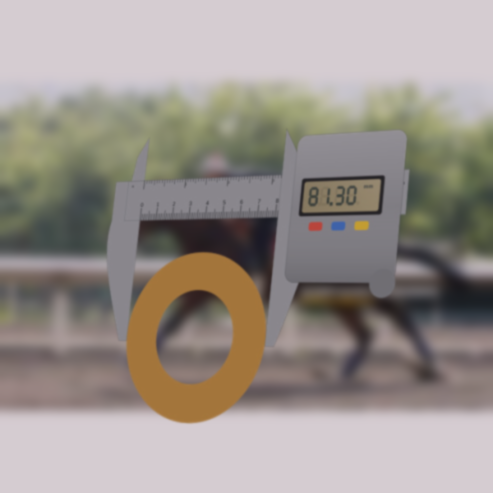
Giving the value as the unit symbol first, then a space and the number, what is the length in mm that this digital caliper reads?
mm 81.30
